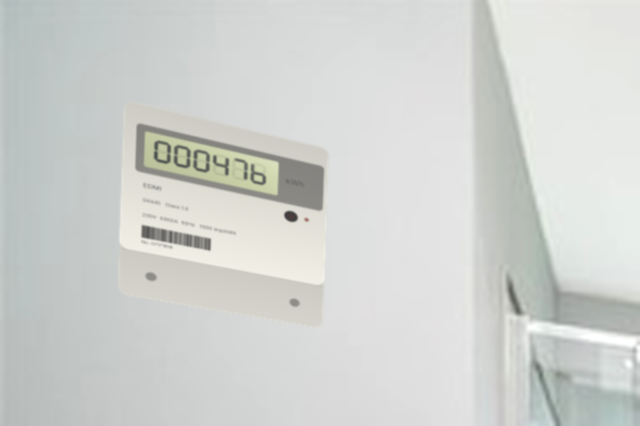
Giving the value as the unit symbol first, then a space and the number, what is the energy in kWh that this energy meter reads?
kWh 476
